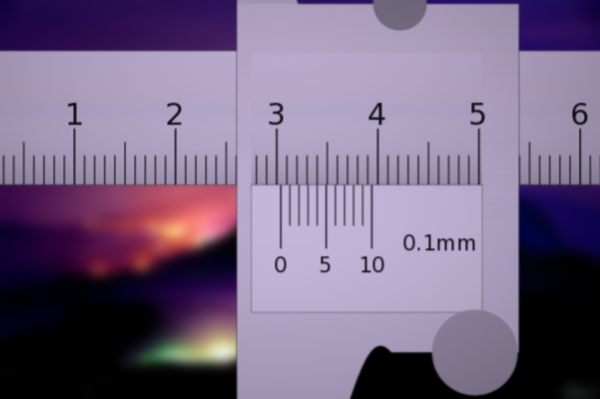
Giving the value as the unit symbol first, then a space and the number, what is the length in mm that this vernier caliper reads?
mm 30.4
